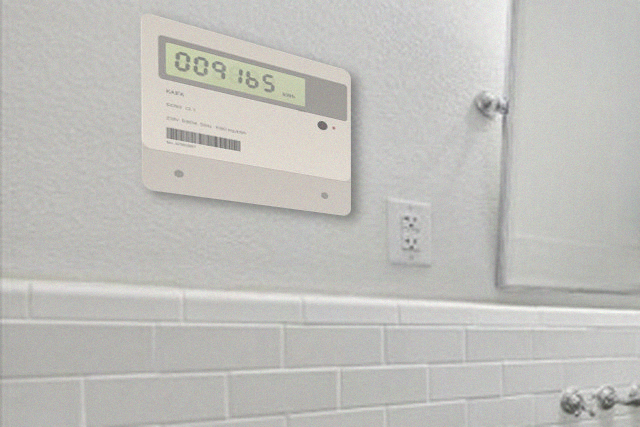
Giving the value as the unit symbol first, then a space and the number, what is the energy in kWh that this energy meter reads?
kWh 9165
